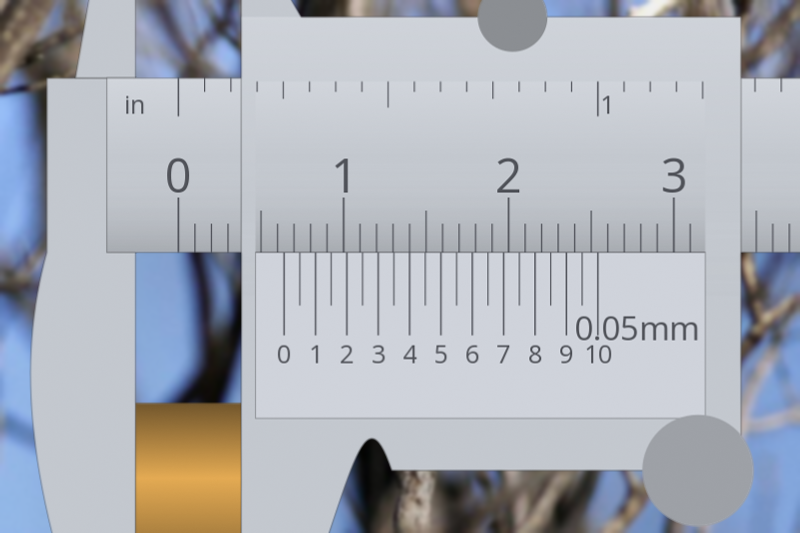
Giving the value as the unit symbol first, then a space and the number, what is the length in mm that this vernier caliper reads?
mm 6.4
